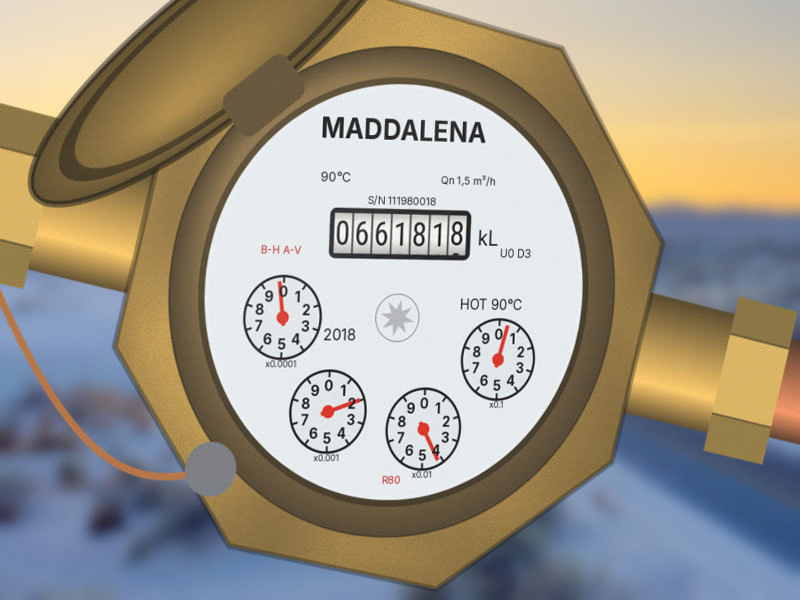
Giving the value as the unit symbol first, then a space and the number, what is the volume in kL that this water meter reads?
kL 661818.0419
